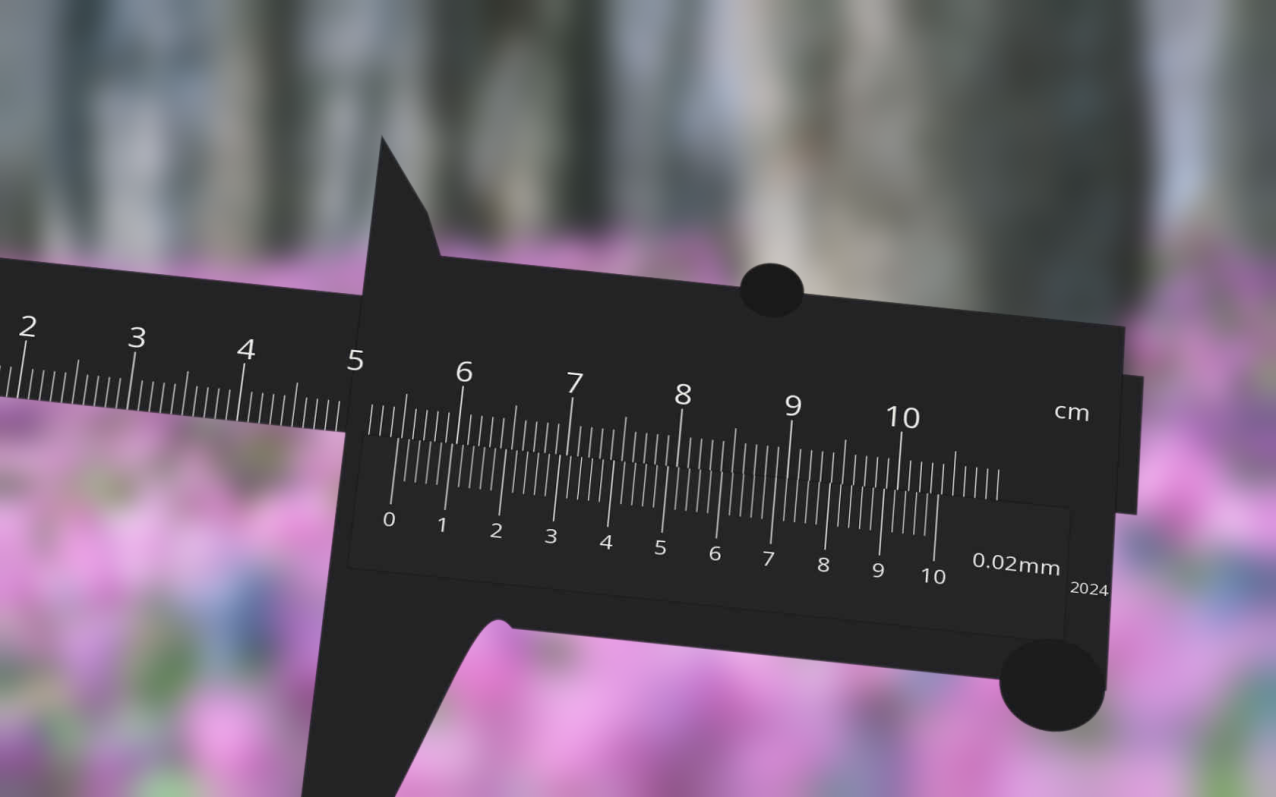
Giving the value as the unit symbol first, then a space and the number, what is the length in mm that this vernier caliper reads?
mm 54.7
